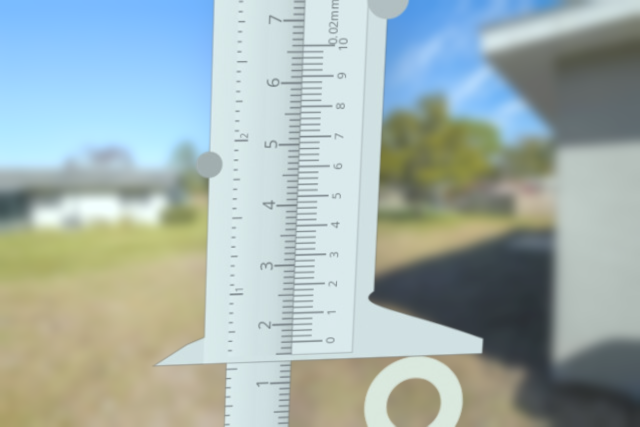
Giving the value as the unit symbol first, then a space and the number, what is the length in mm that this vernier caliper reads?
mm 17.0
